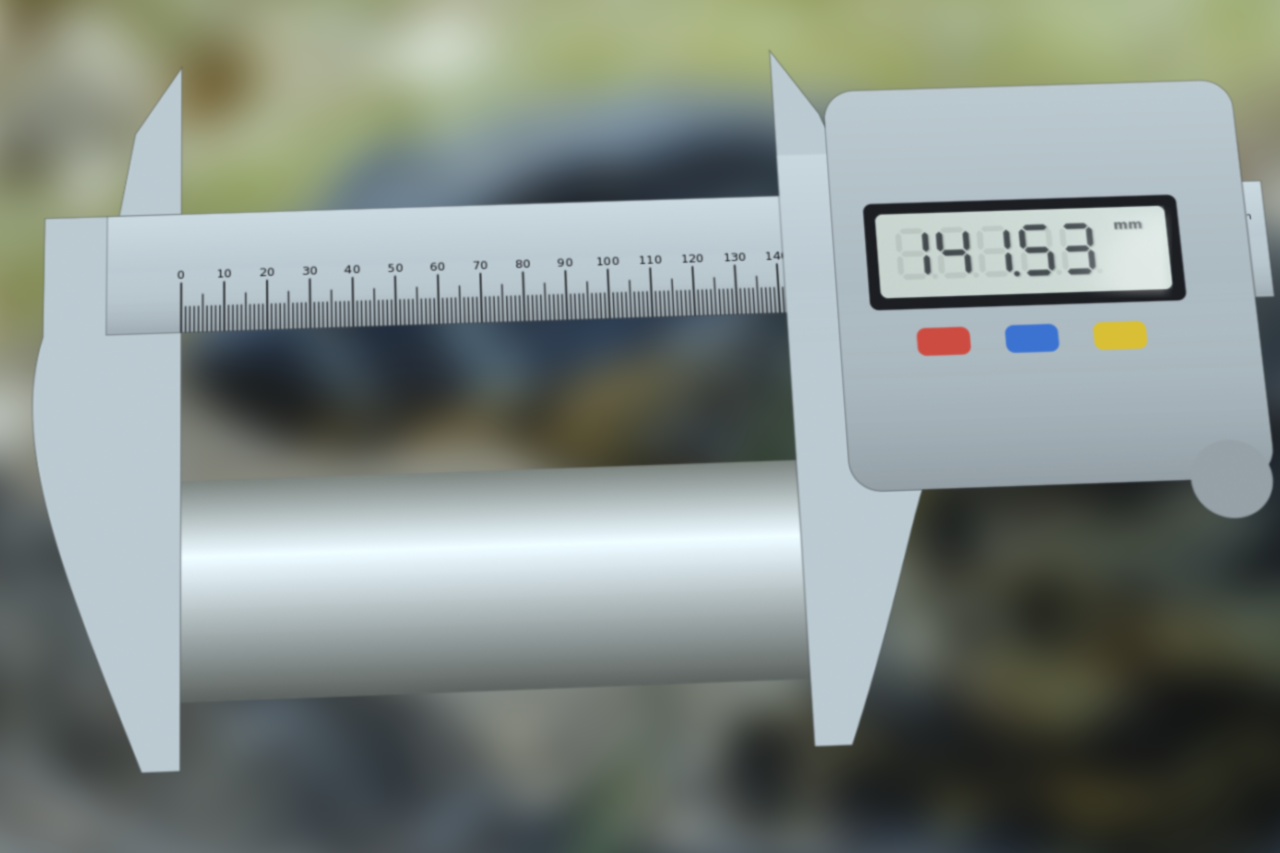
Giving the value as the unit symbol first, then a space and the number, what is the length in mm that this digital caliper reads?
mm 141.53
